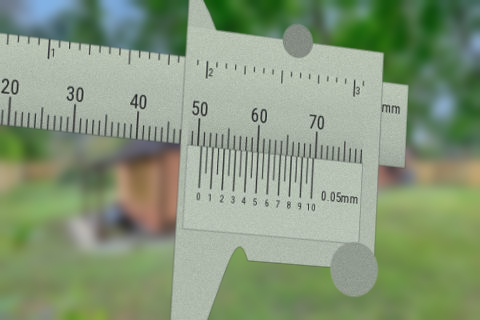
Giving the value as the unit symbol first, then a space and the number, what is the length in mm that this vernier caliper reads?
mm 50.6
